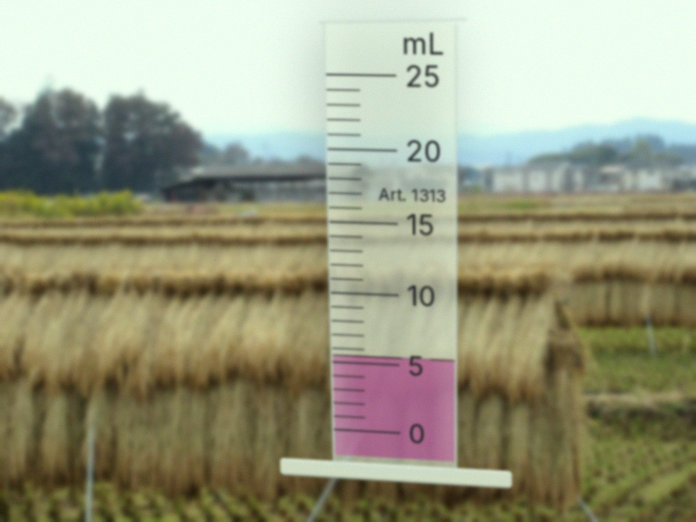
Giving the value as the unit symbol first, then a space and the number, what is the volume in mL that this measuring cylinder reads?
mL 5.5
